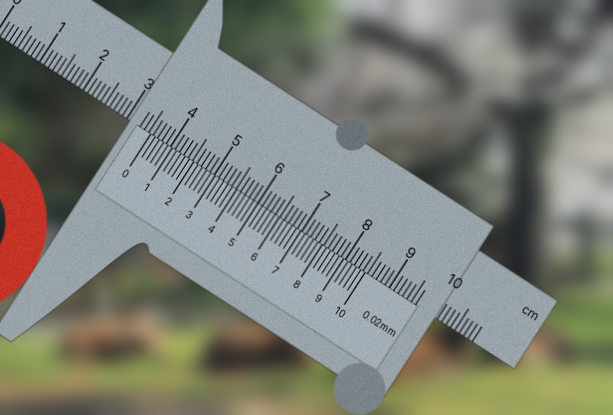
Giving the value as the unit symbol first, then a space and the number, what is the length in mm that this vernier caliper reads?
mm 35.5
